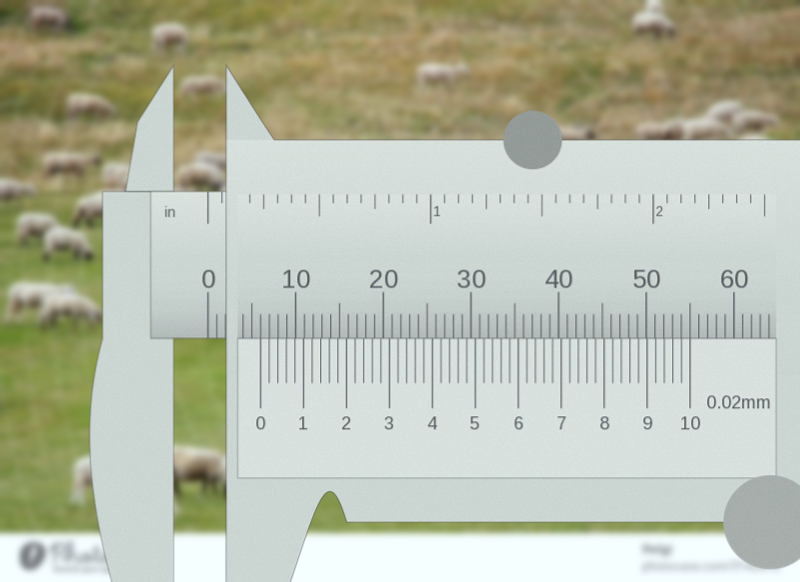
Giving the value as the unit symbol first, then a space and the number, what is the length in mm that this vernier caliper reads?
mm 6.0
